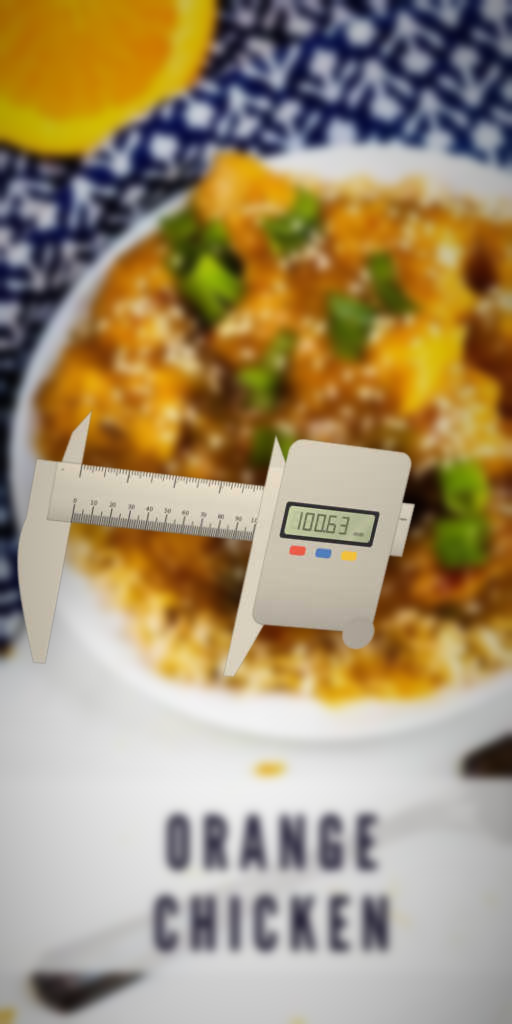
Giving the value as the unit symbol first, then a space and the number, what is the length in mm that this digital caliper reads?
mm 100.63
